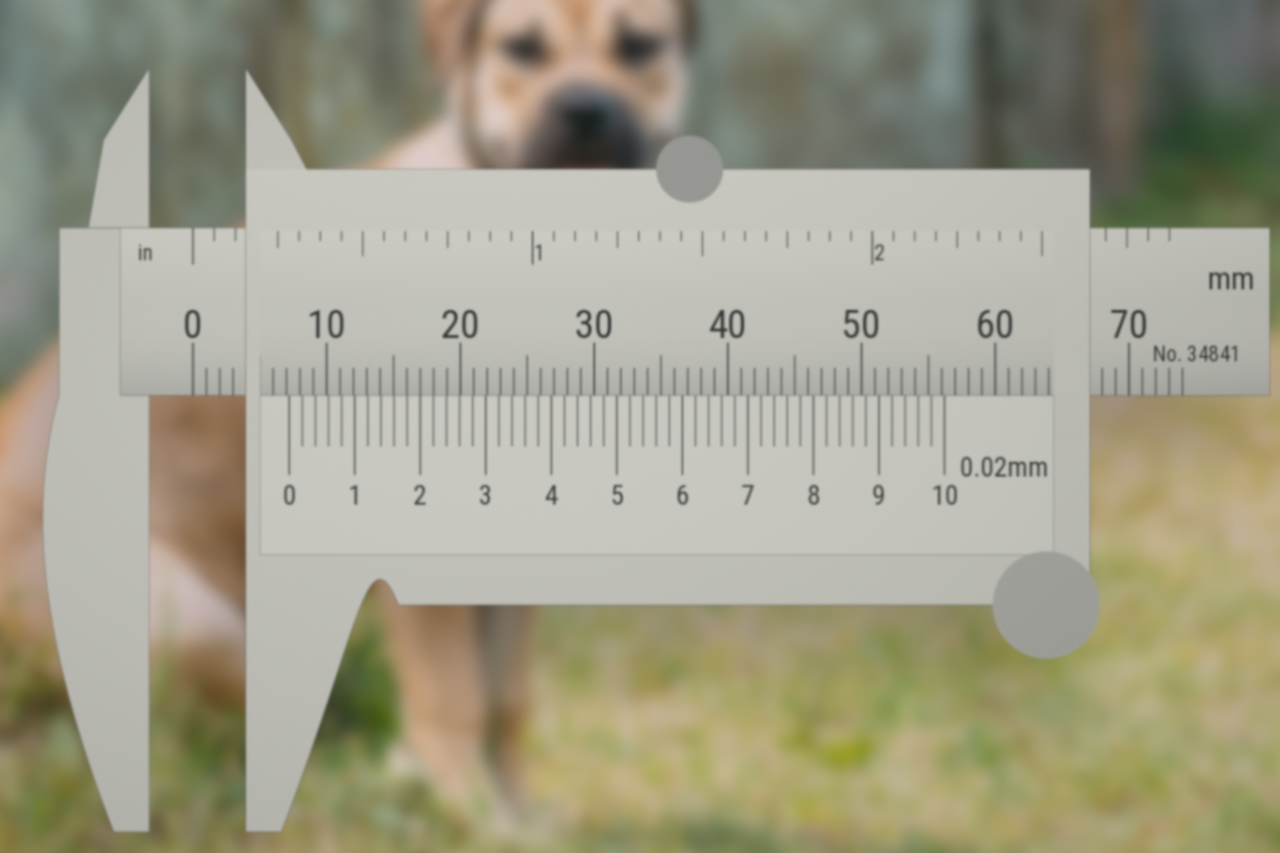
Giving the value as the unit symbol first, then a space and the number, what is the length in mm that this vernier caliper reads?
mm 7.2
